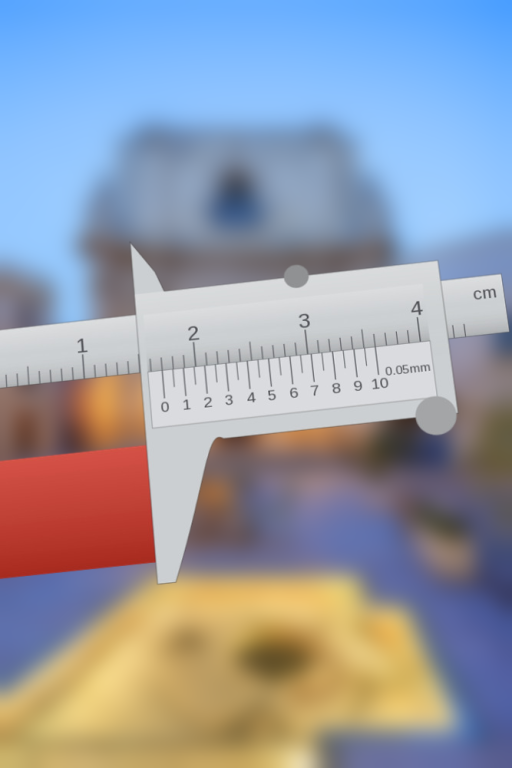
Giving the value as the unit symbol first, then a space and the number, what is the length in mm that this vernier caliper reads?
mm 17.0
